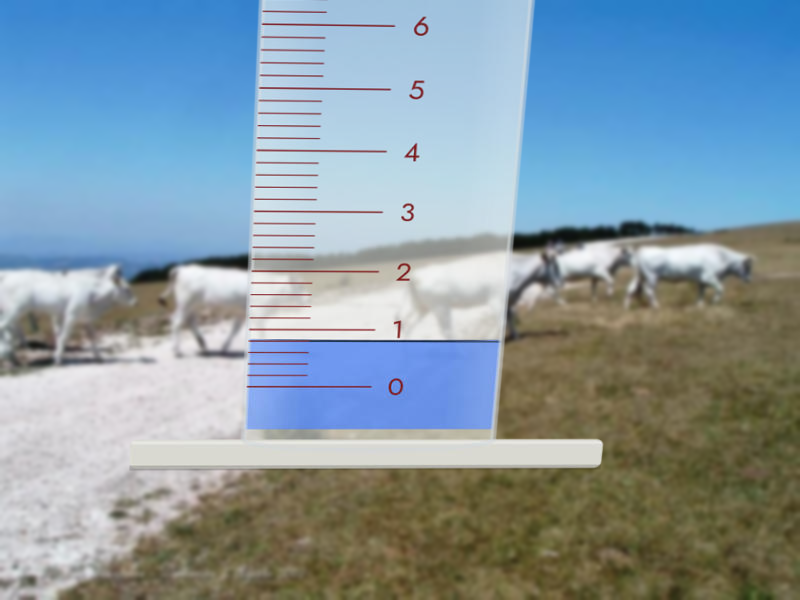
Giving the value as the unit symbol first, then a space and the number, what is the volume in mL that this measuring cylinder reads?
mL 0.8
